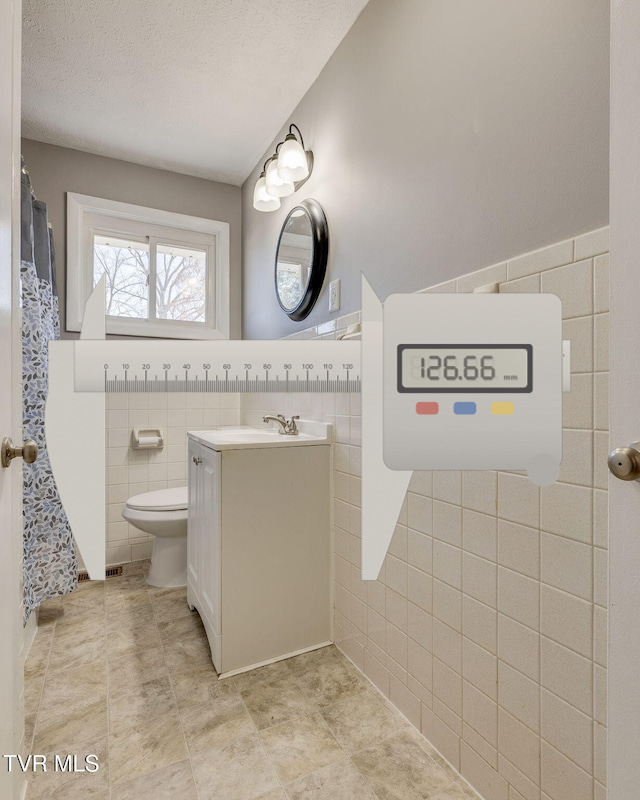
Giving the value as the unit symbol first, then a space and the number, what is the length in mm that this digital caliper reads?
mm 126.66
